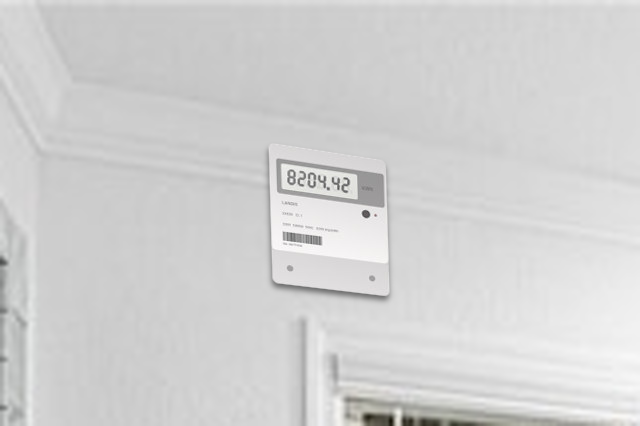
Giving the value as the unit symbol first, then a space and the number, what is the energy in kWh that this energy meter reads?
kWh 8204.42
